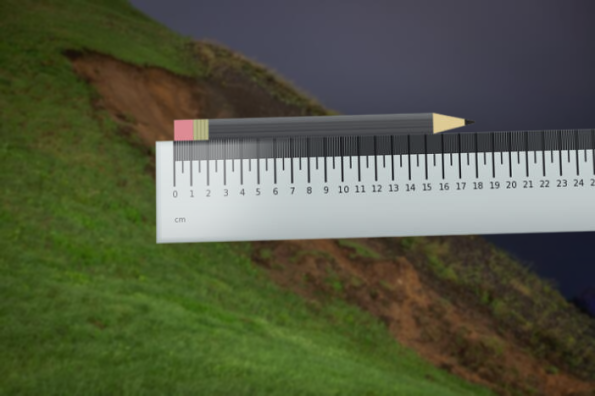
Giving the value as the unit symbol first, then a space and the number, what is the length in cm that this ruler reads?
cm 18
